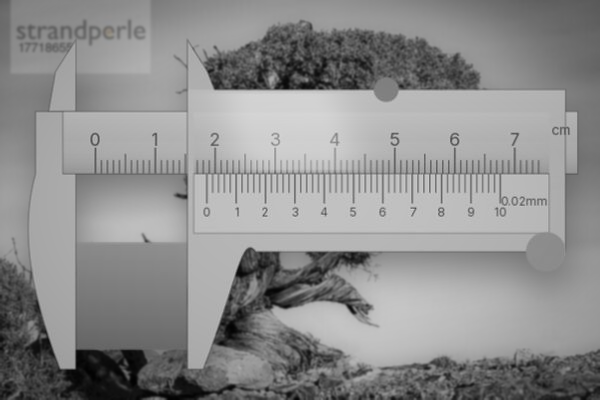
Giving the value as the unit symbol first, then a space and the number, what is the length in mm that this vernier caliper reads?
mm 18.6
